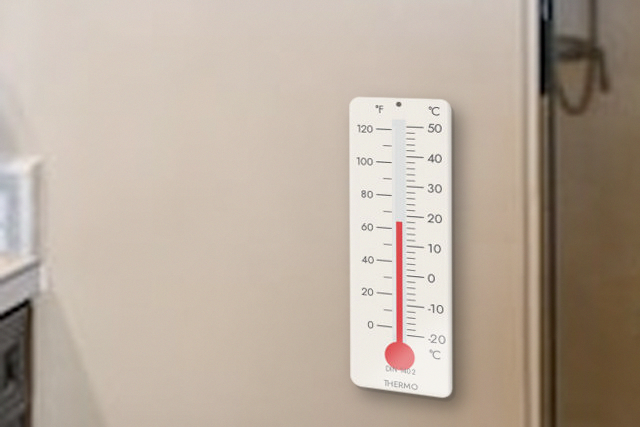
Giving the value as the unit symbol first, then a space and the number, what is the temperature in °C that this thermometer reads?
°C 18
